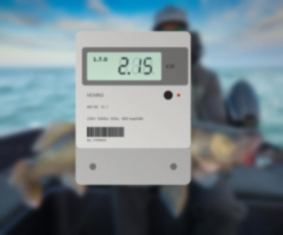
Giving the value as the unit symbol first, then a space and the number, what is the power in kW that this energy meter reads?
kW 2.15
